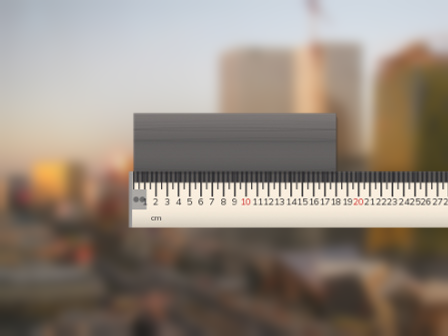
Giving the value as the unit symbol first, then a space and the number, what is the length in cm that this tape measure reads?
cm 18
